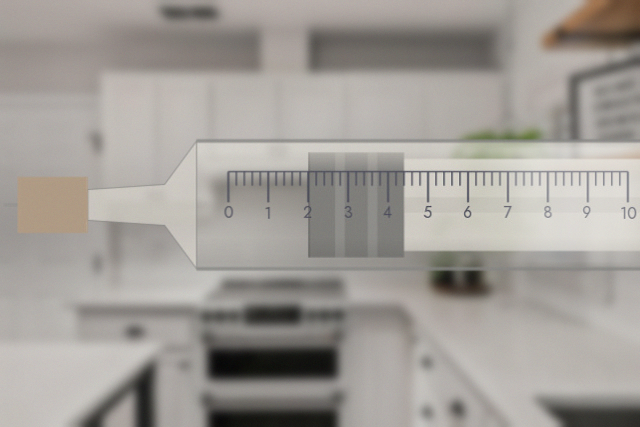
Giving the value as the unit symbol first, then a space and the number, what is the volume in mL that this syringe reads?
mL 2
